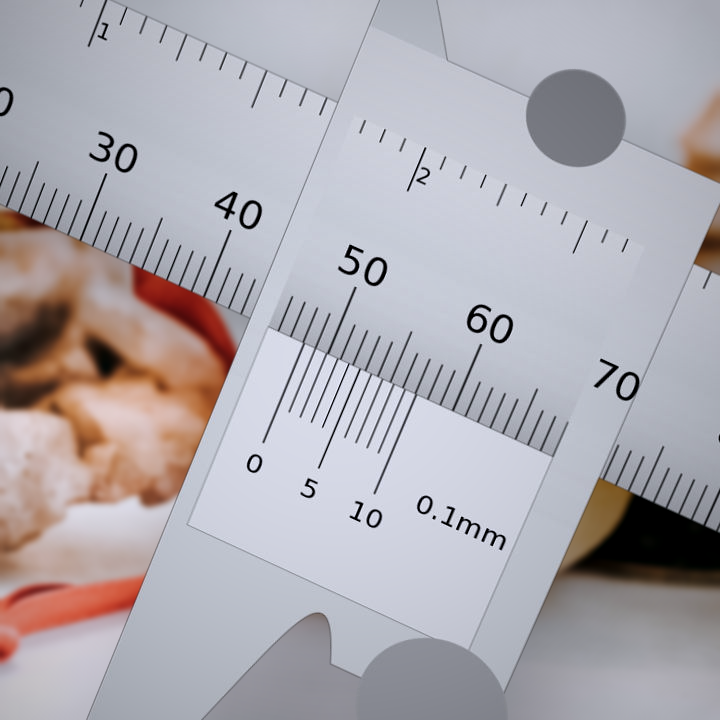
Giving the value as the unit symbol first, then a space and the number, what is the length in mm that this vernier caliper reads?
mm 48.1
